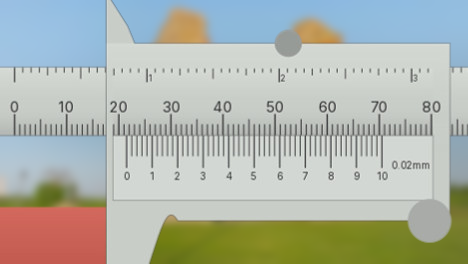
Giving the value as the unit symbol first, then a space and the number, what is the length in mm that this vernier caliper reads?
mm 21.5
